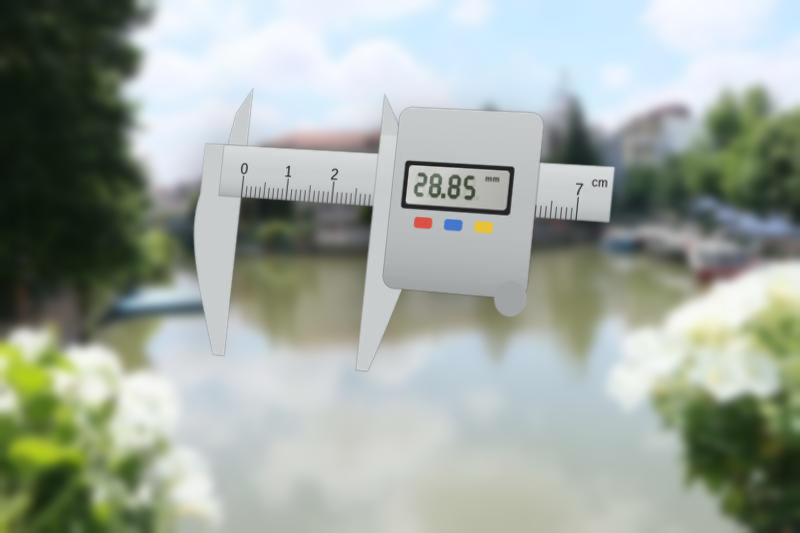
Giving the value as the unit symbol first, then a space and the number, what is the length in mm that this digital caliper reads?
mm 28.85
